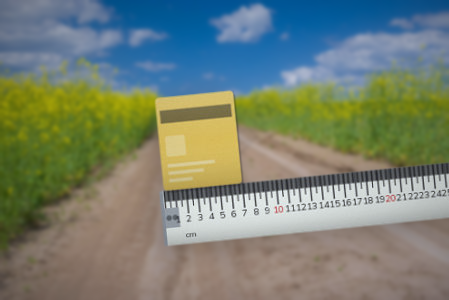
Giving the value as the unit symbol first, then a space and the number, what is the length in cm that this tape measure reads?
cm 7
